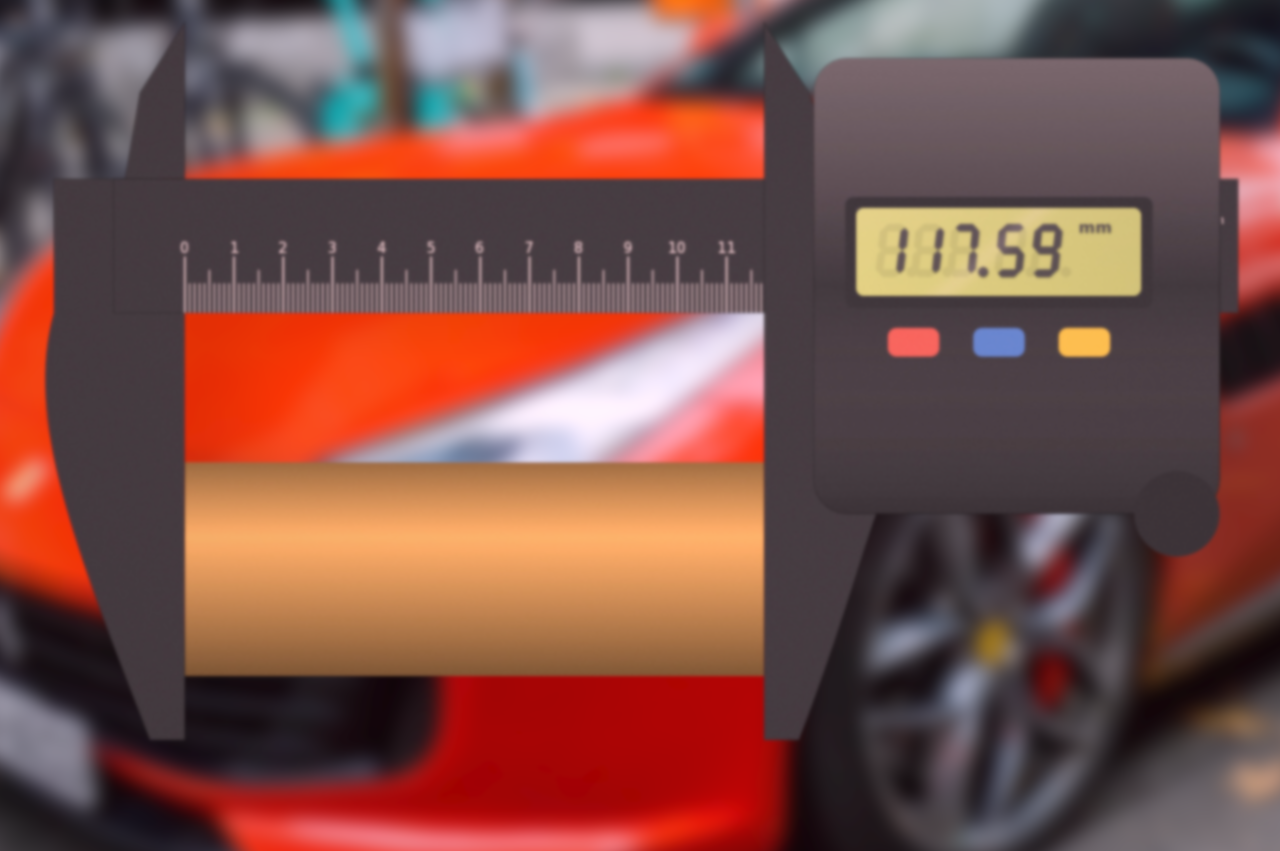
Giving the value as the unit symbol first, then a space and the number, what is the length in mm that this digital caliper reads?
mm 117.59
